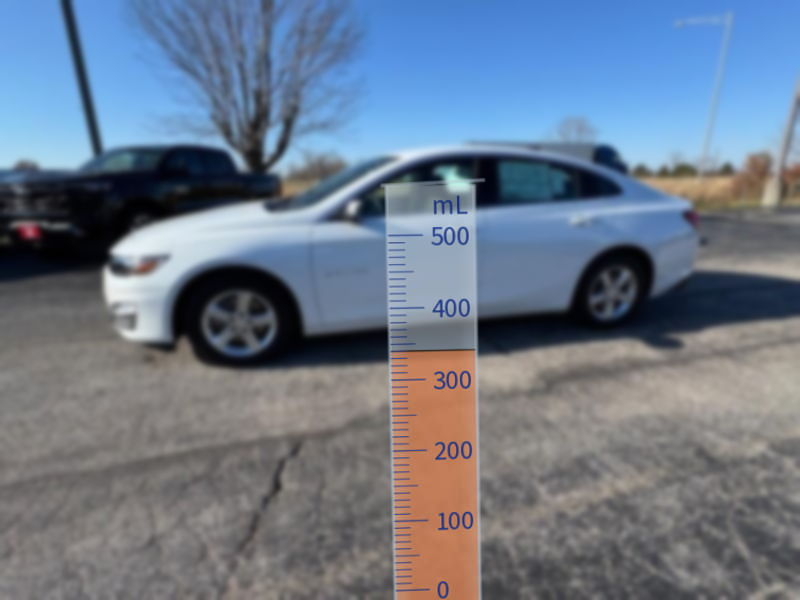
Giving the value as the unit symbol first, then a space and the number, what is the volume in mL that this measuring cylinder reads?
mL 340
